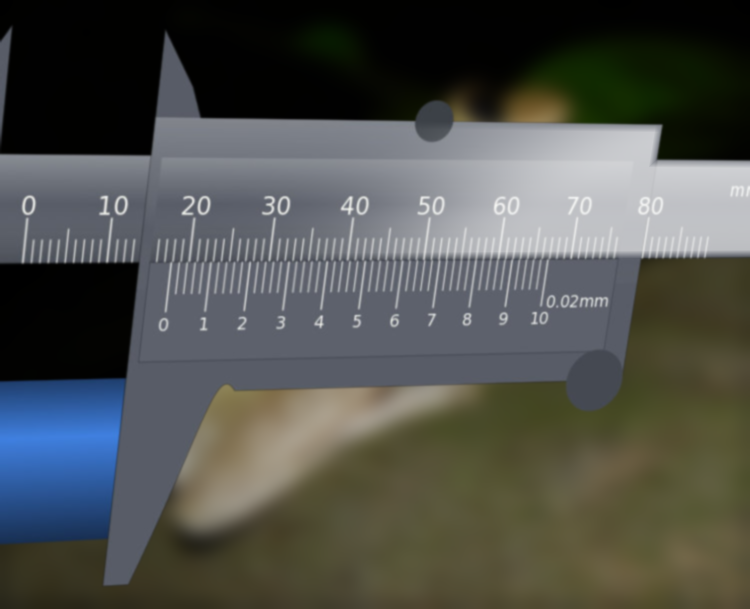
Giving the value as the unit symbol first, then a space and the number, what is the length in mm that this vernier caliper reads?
mm 17.8
